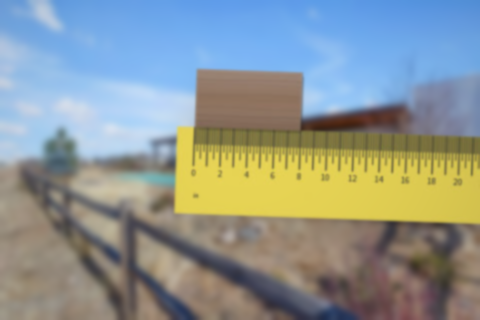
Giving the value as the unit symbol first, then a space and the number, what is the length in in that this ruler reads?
in 8
